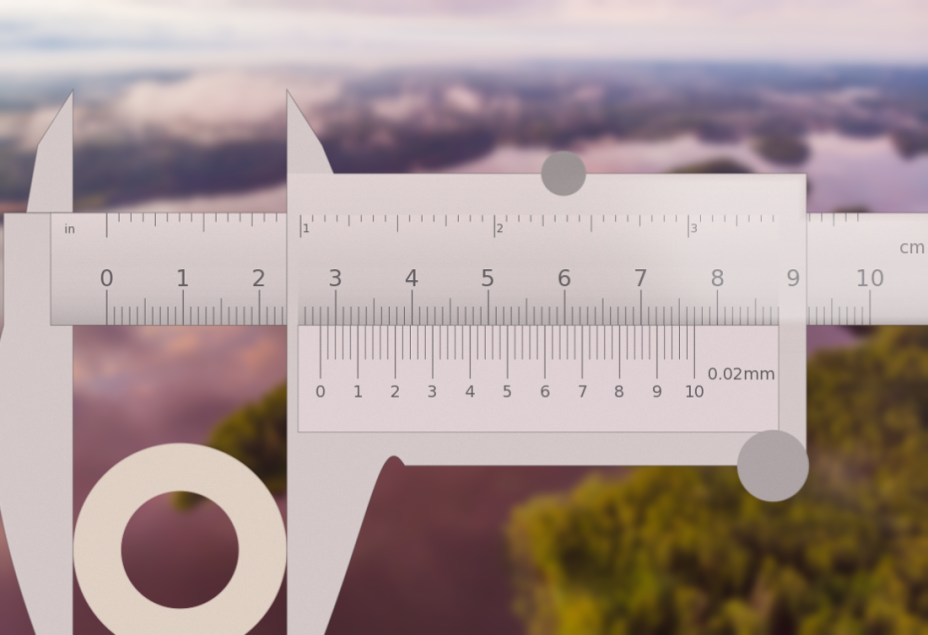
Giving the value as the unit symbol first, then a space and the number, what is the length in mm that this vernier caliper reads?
mm 28.0
